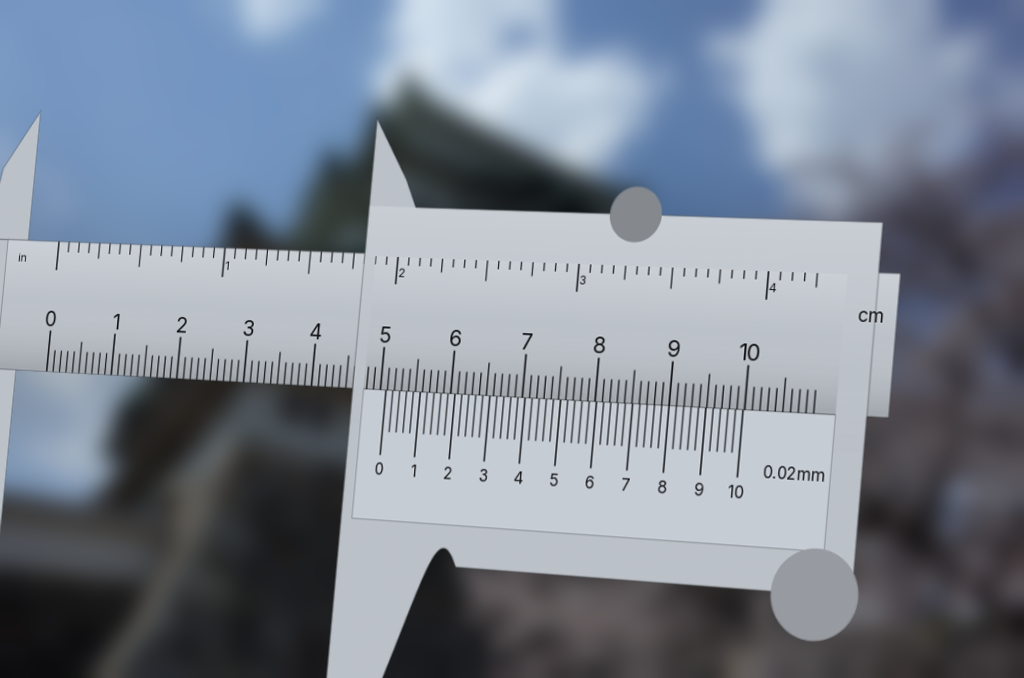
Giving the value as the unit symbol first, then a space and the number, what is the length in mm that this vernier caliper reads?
mm 50.8
